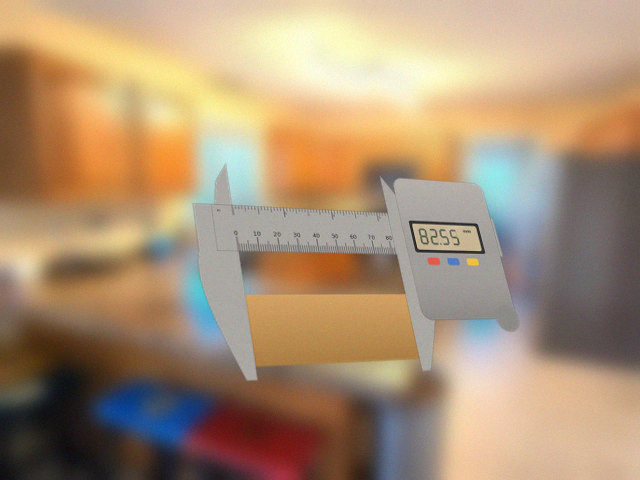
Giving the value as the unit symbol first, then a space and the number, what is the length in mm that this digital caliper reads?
mm 82.55
